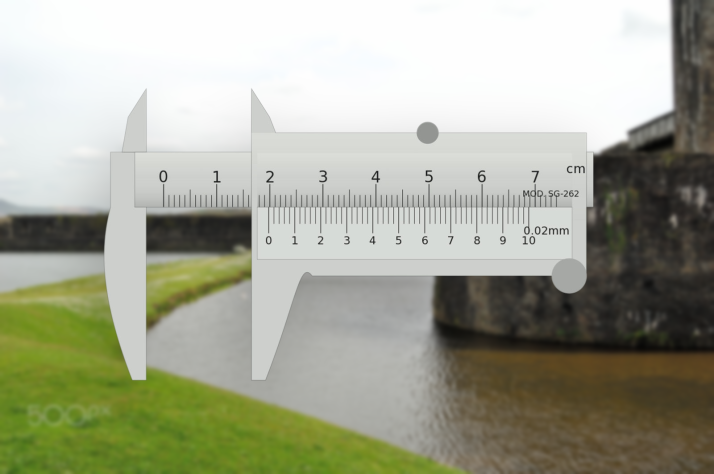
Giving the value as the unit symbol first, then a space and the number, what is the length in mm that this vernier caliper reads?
mm 19.8
